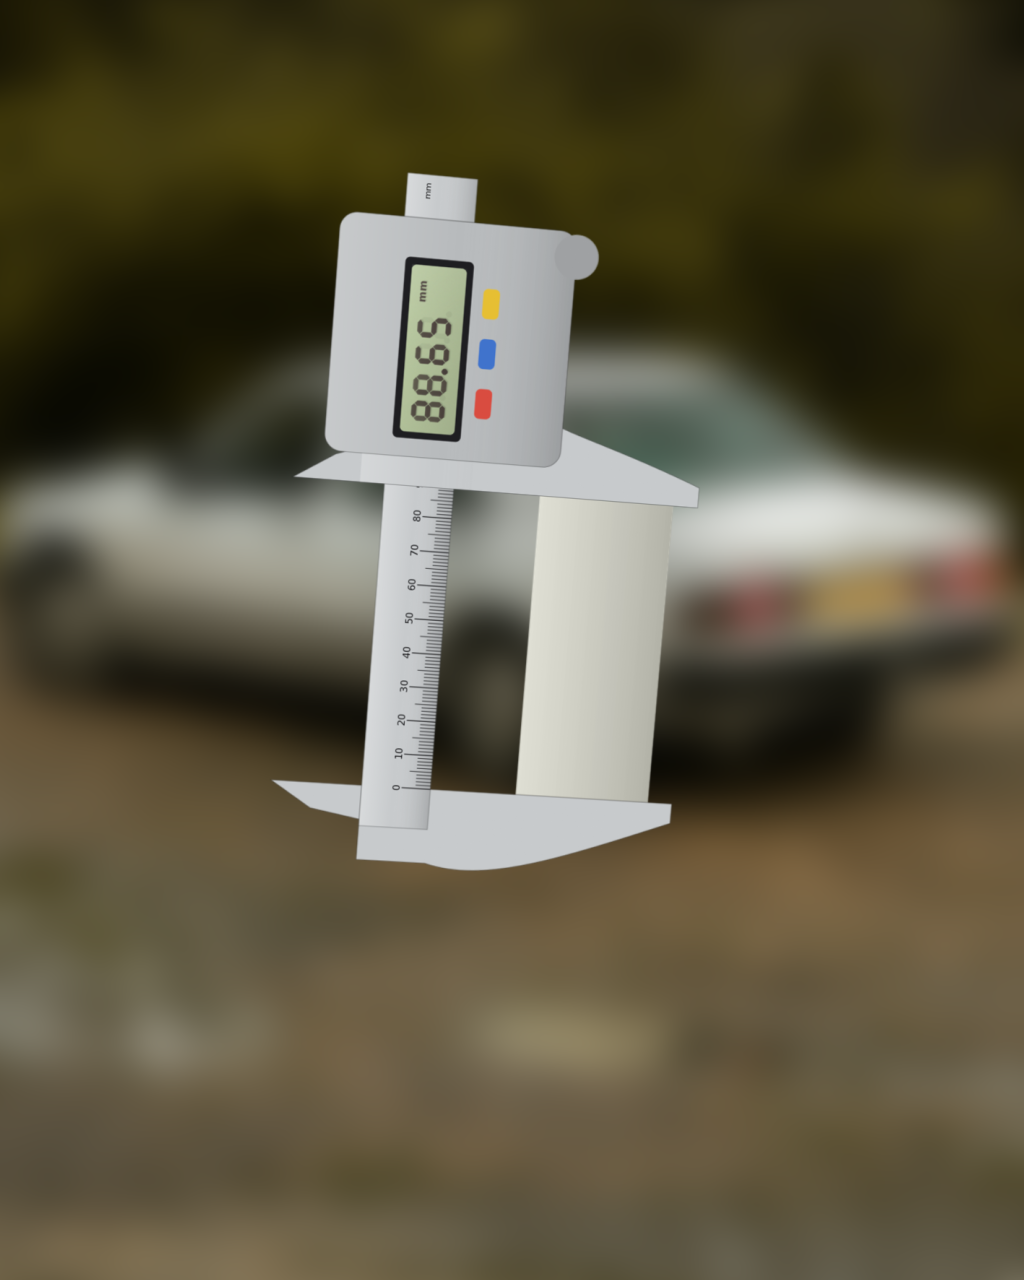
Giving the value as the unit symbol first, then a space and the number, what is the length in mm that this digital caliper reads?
mm 88.65
